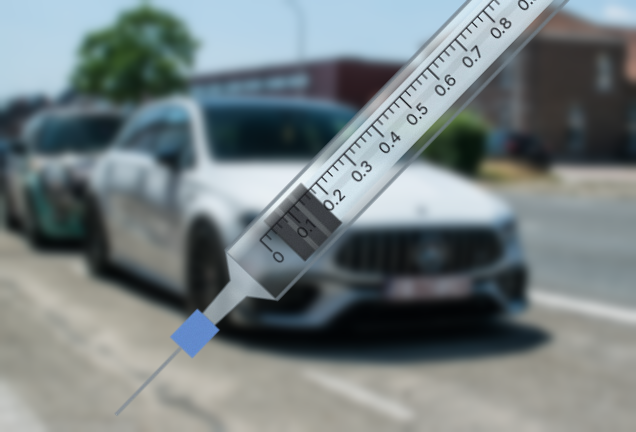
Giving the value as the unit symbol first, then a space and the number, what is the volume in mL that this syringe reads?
mL 0.04
